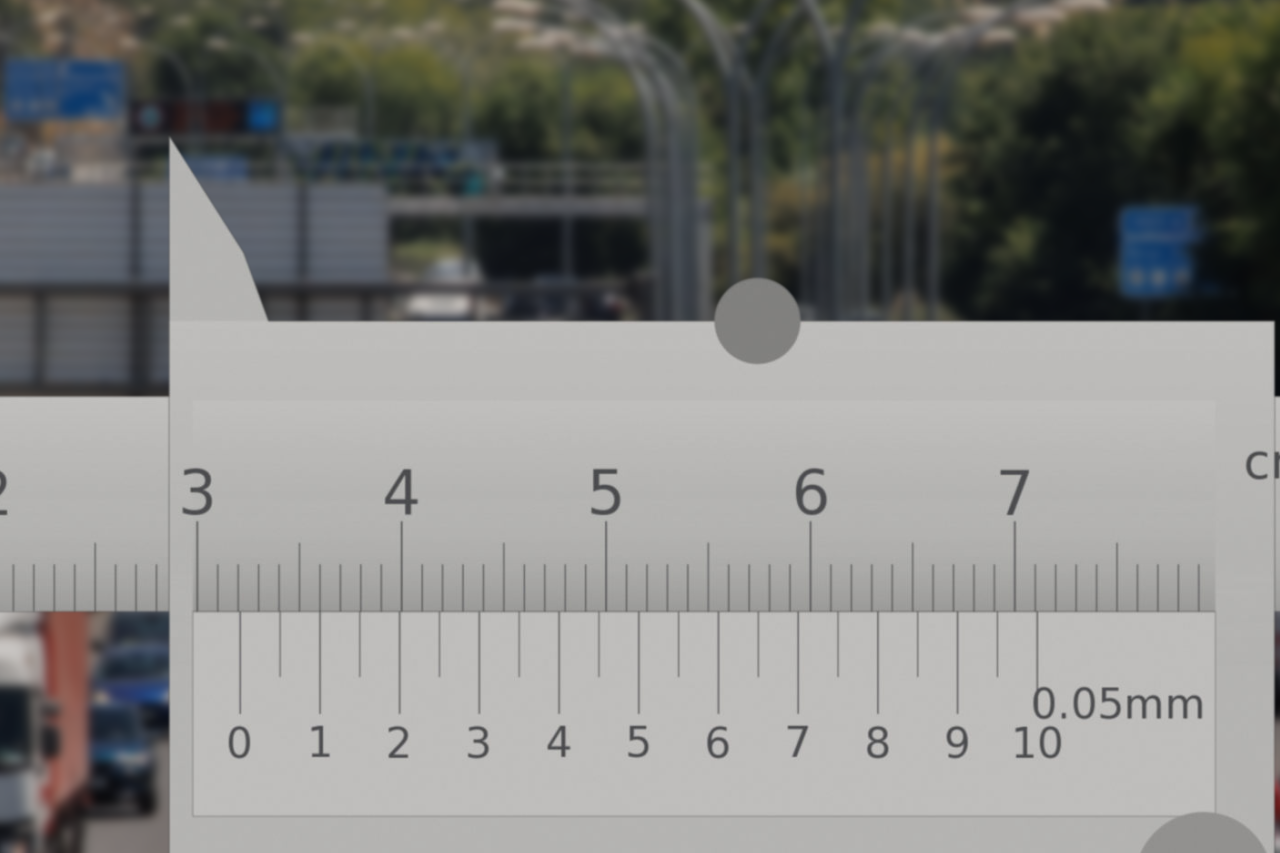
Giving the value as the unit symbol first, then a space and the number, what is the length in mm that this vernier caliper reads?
mm 32.1
